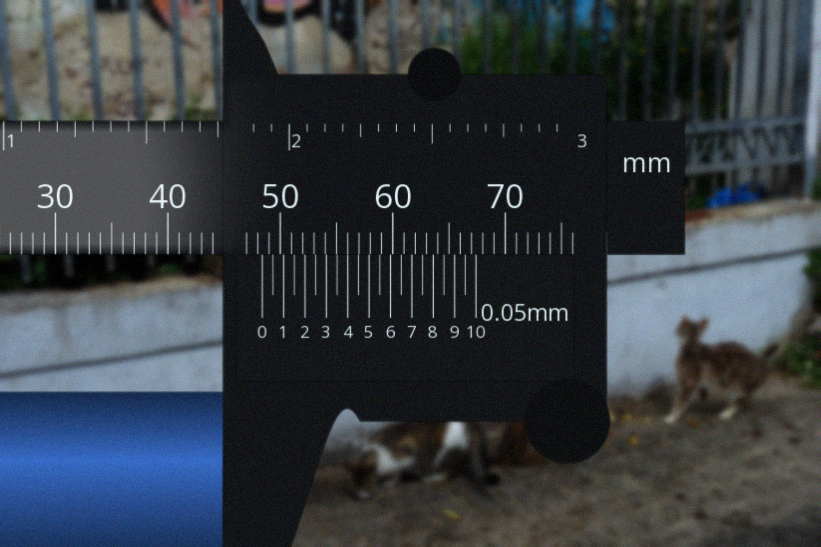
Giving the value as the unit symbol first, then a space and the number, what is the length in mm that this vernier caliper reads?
mm 48.4
